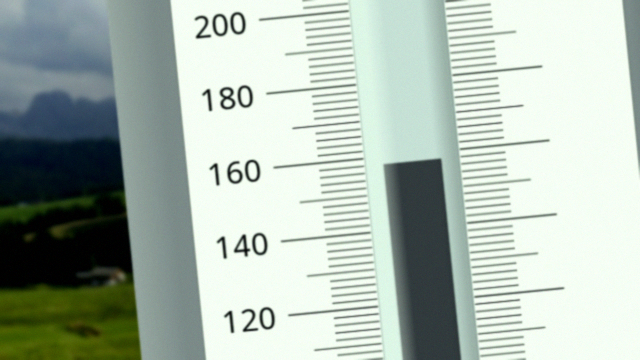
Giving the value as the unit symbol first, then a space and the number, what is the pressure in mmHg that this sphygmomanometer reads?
mmHg 158
